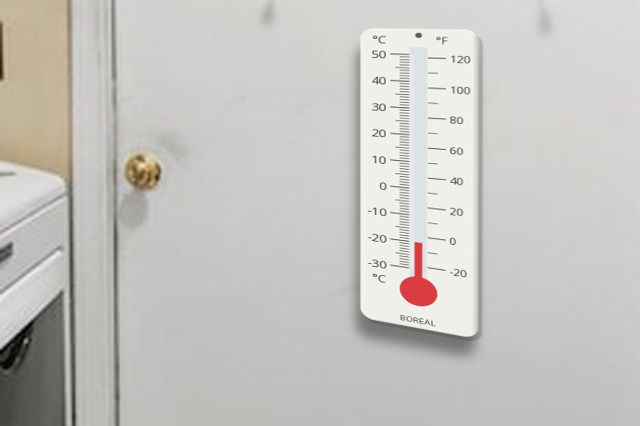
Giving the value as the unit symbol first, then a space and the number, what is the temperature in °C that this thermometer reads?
°C -20
